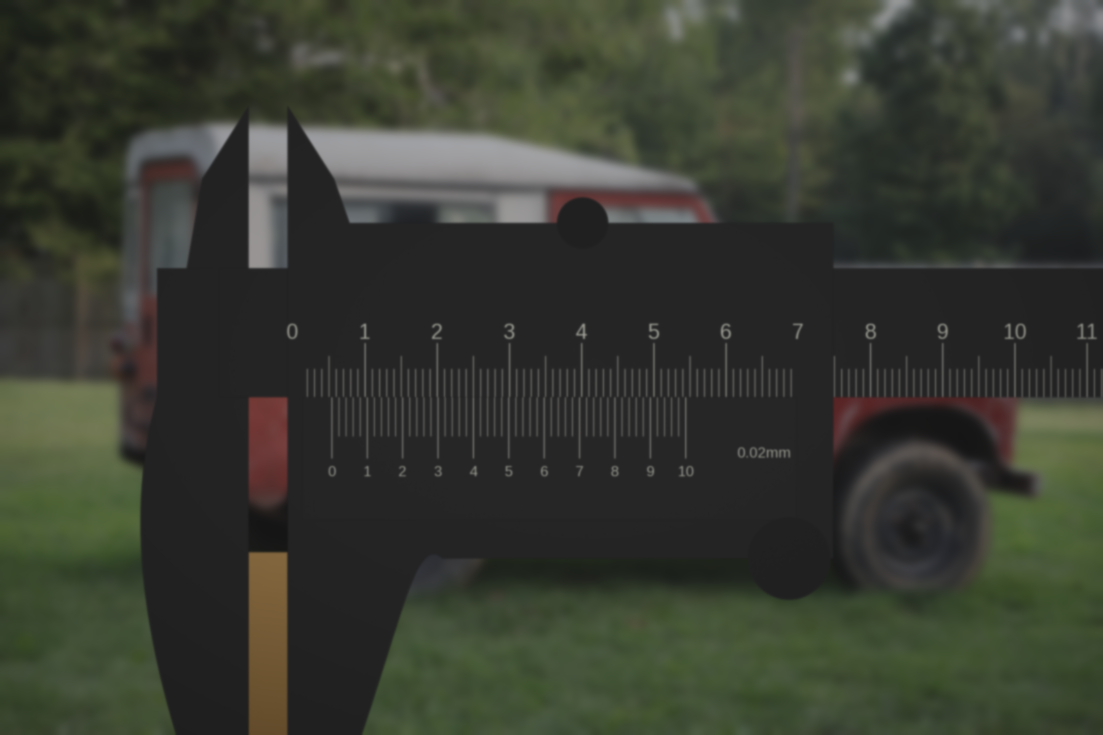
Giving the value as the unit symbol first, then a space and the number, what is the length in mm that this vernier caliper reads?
mm 5.4
